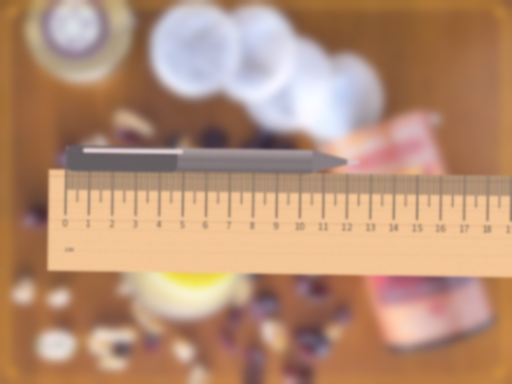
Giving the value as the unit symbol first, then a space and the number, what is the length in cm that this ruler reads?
cm 12.5
